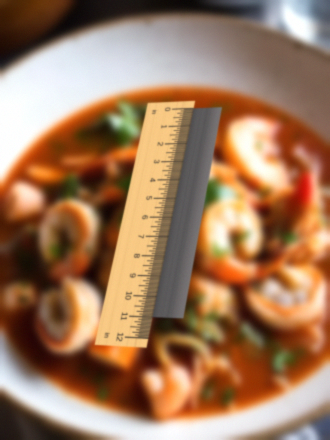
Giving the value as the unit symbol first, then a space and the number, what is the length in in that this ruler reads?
in 11
